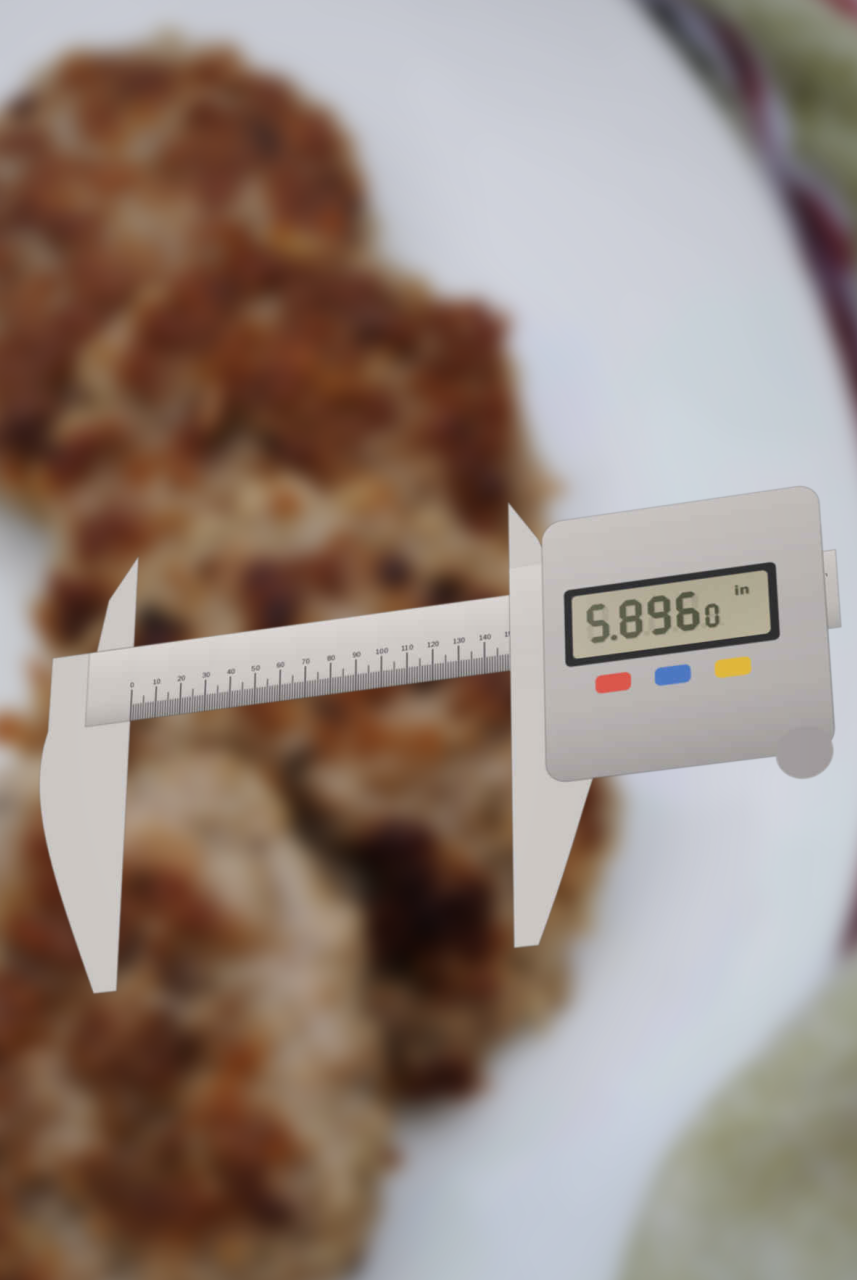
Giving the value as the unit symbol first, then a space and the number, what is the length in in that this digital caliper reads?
in 5.8960
